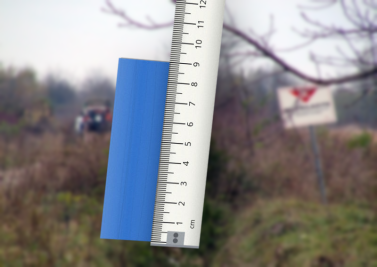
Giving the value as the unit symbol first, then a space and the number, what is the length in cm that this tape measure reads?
cm 9
